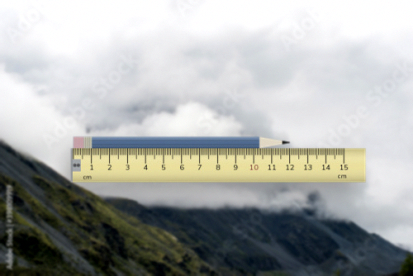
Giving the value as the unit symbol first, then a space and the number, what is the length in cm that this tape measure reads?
cm 12
